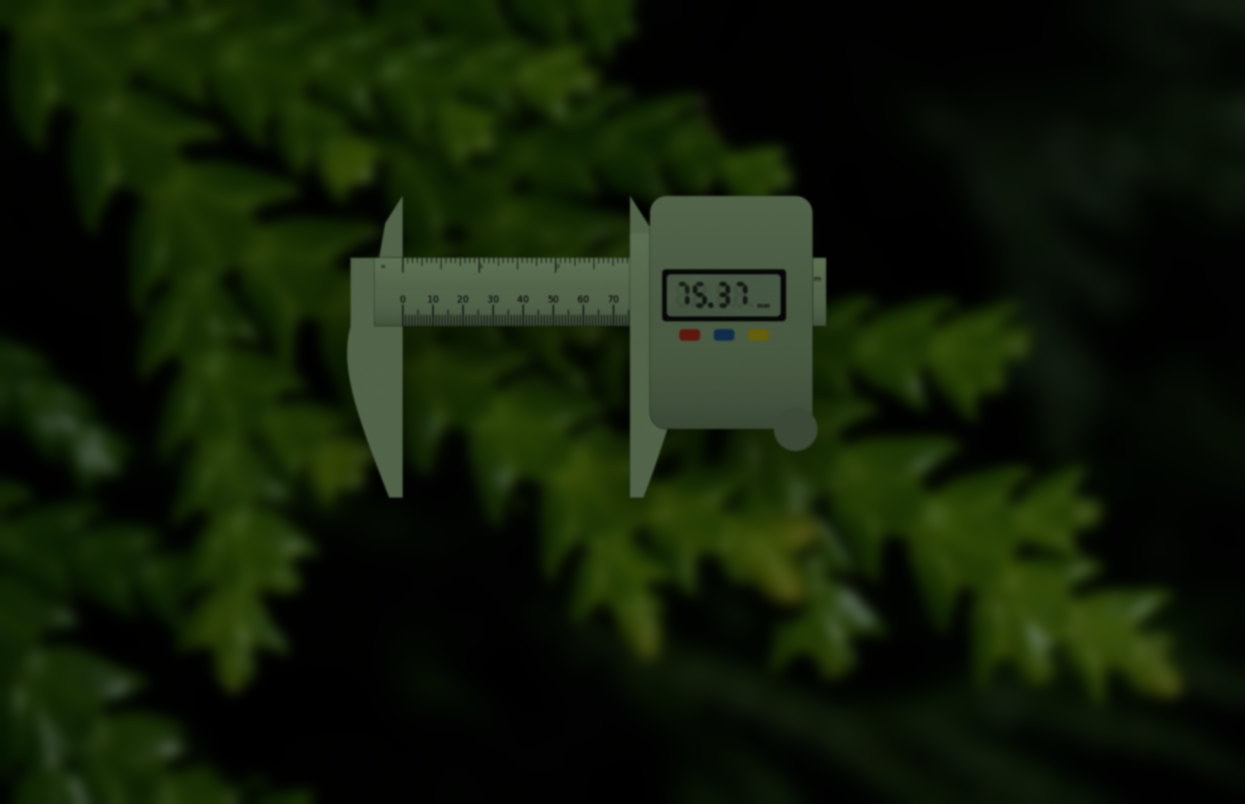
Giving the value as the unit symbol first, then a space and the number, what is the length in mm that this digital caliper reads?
mm 75.37
